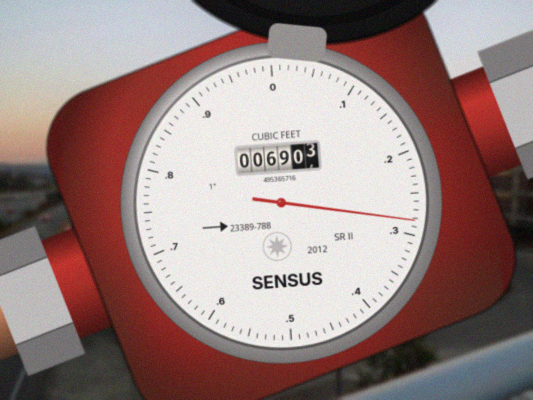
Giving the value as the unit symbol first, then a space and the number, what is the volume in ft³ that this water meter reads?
ft³ 6903.28
